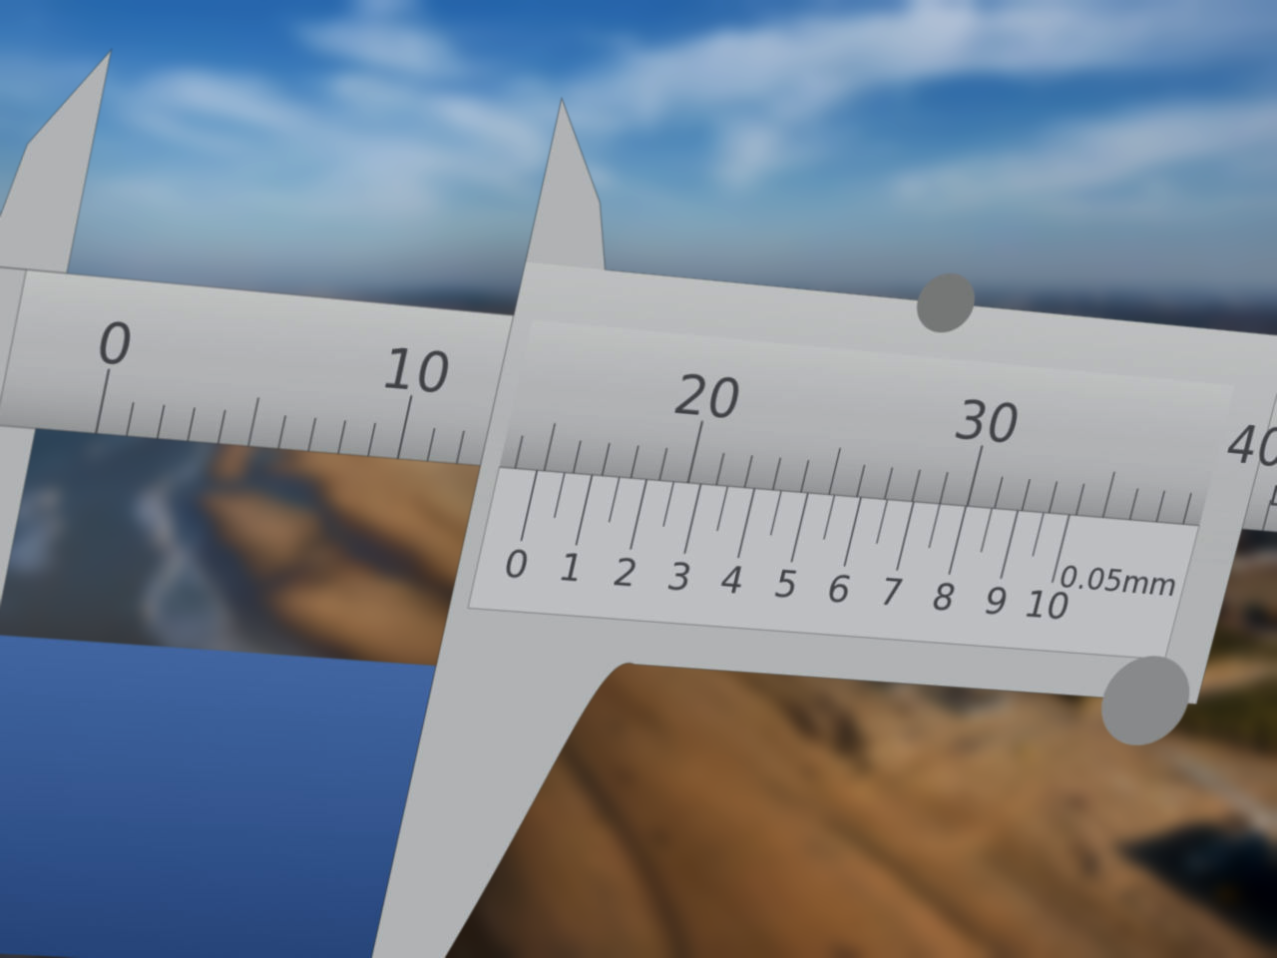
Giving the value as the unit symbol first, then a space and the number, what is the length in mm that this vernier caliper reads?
mm 14.75
